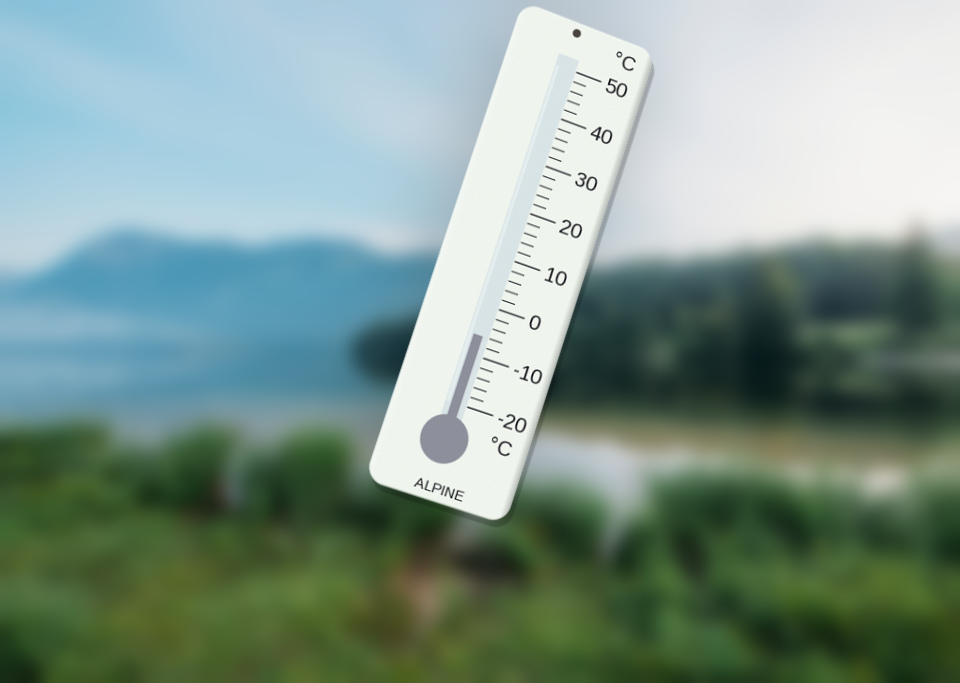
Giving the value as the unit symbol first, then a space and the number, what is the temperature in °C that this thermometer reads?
°C -6
